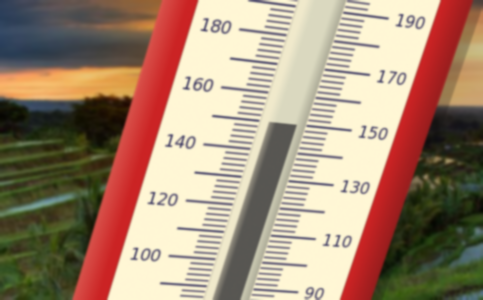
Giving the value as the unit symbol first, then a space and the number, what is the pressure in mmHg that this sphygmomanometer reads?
mmHg 150
